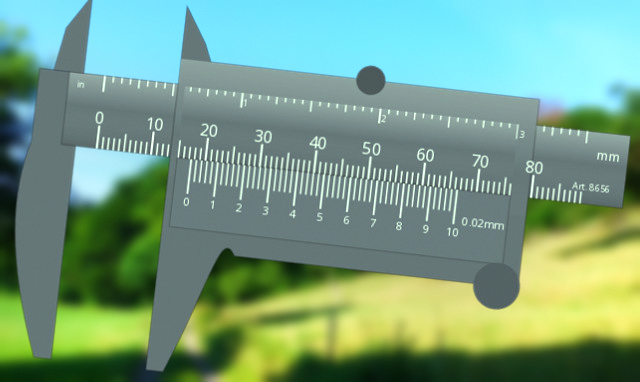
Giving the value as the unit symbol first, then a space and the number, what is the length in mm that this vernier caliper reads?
mm 17.4
